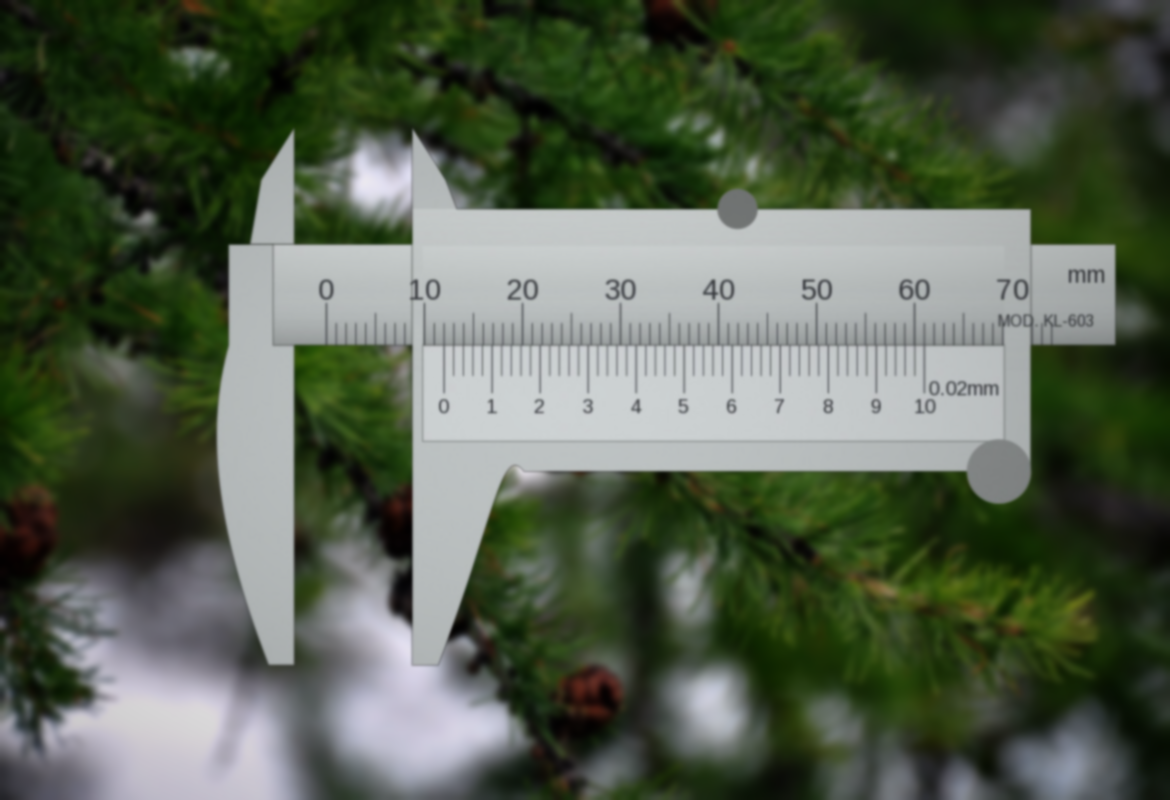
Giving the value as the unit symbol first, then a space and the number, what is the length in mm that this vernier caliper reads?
mm 12.0
